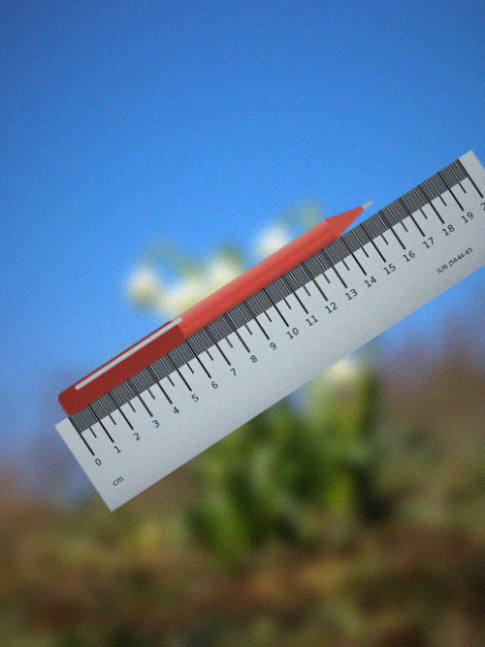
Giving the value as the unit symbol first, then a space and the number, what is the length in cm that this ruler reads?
cm 16
